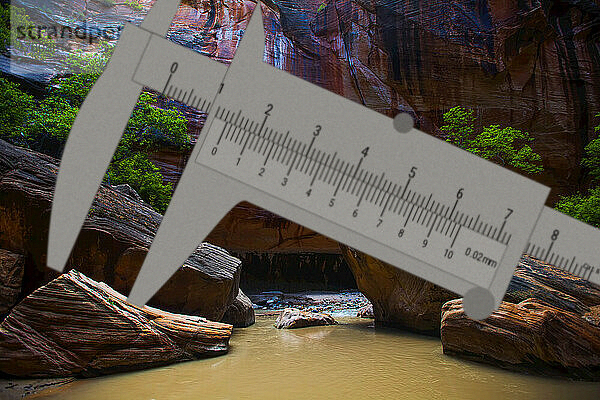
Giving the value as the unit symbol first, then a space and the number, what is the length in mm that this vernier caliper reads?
mm 13.5
